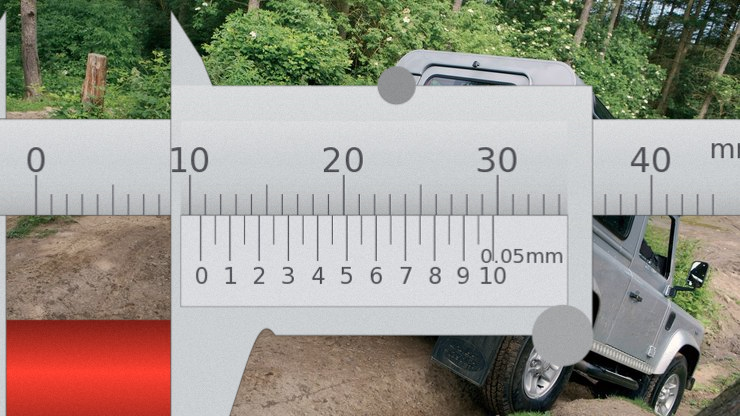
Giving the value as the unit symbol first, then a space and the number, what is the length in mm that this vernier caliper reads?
mm 10.7
